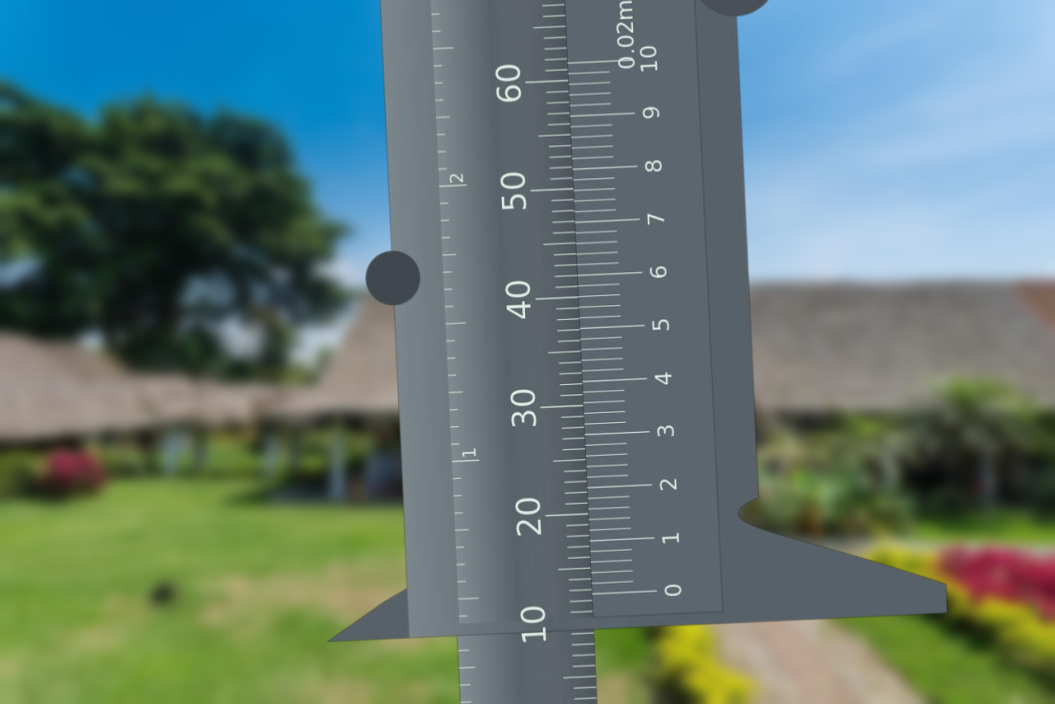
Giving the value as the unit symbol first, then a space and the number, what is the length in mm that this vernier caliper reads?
mm 12.6
